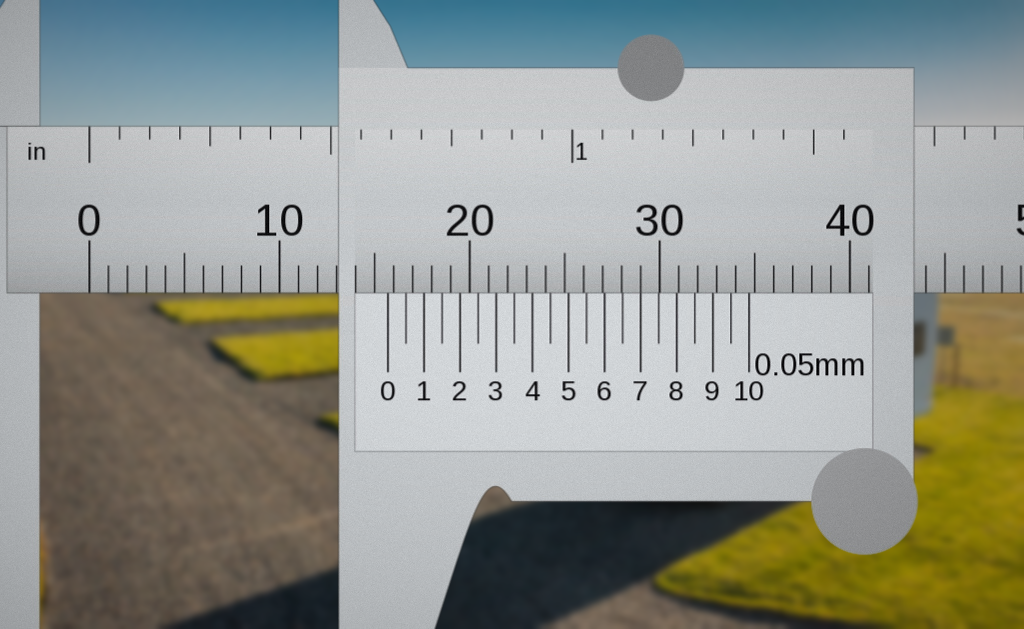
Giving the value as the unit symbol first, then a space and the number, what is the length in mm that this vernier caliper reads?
mm 15.7
